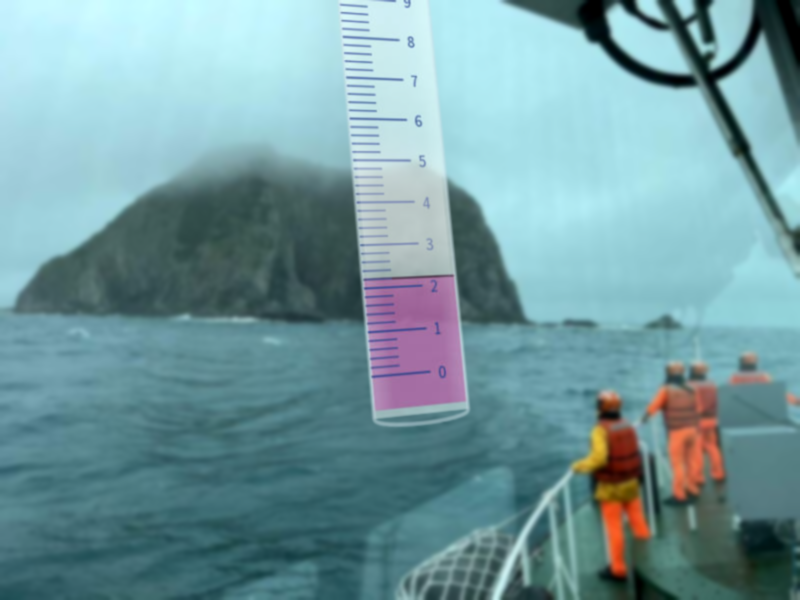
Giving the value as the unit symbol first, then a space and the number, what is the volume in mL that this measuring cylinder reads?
mL 2.2
